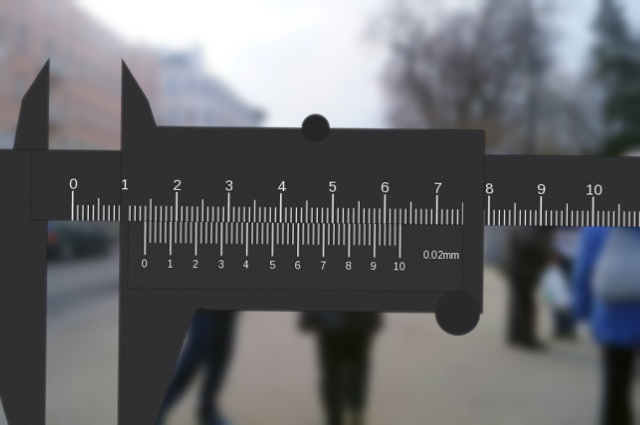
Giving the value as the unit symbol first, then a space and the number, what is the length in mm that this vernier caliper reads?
mm 14.0
